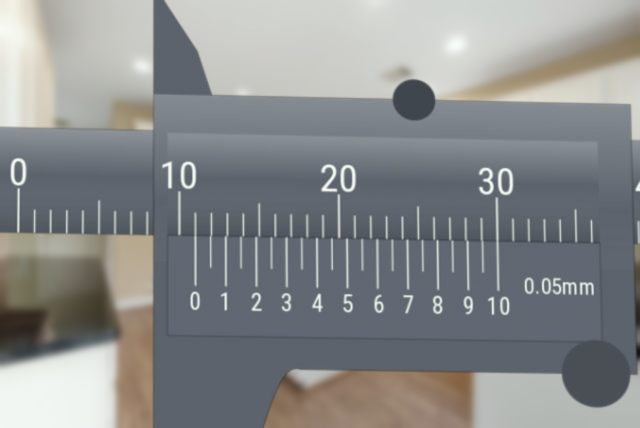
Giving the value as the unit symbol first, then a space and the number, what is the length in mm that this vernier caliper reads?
mm 11.0
